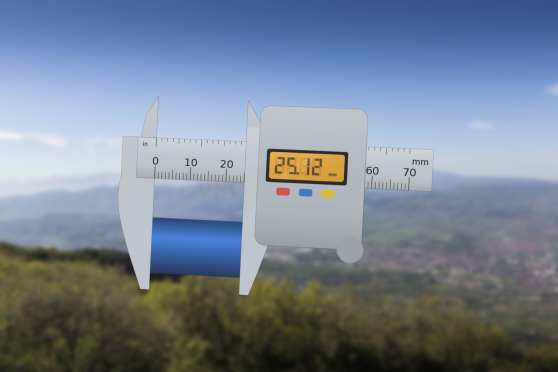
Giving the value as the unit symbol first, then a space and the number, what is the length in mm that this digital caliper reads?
mm 25.12
